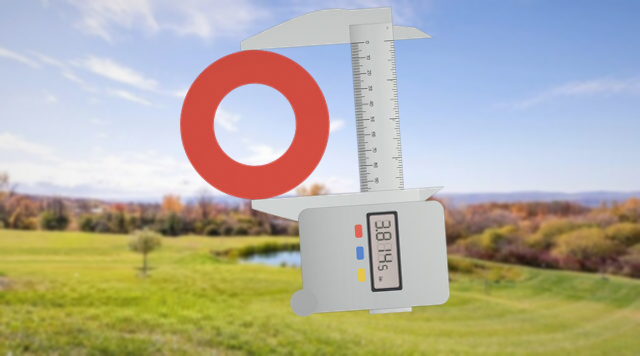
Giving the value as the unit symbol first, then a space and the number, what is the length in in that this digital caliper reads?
in 3.8145
